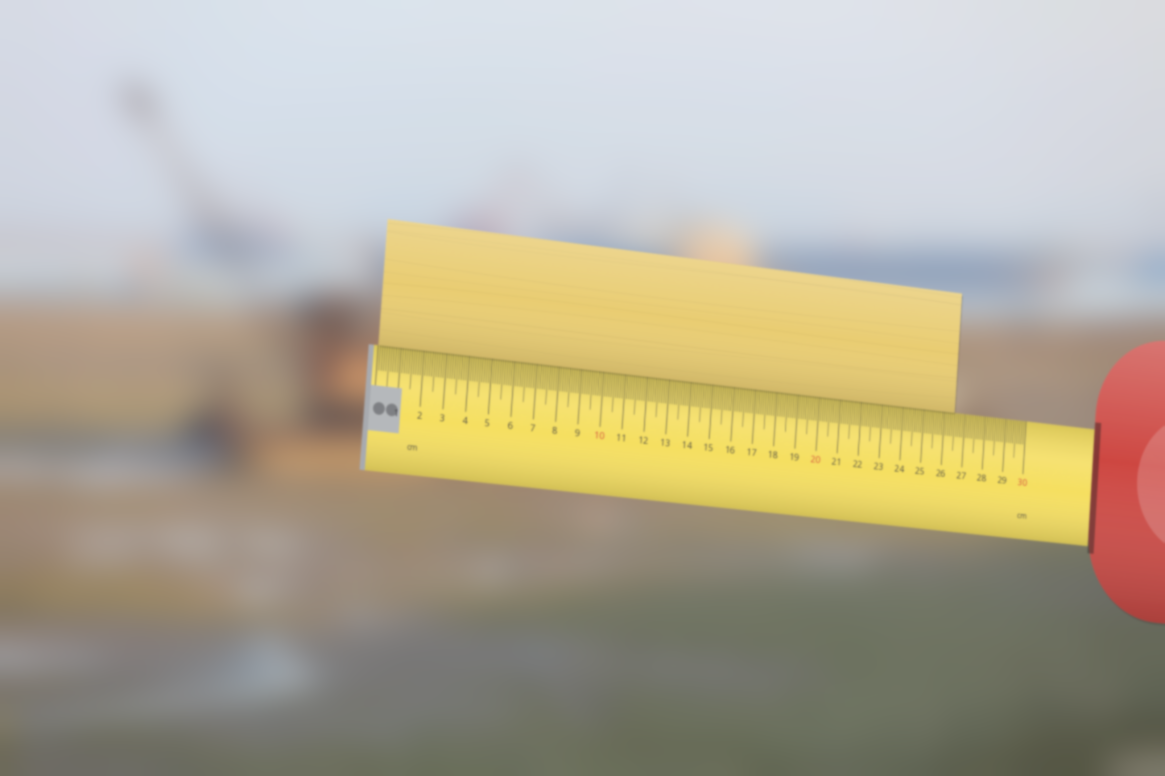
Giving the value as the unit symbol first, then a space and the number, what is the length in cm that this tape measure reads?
cm 26.5
